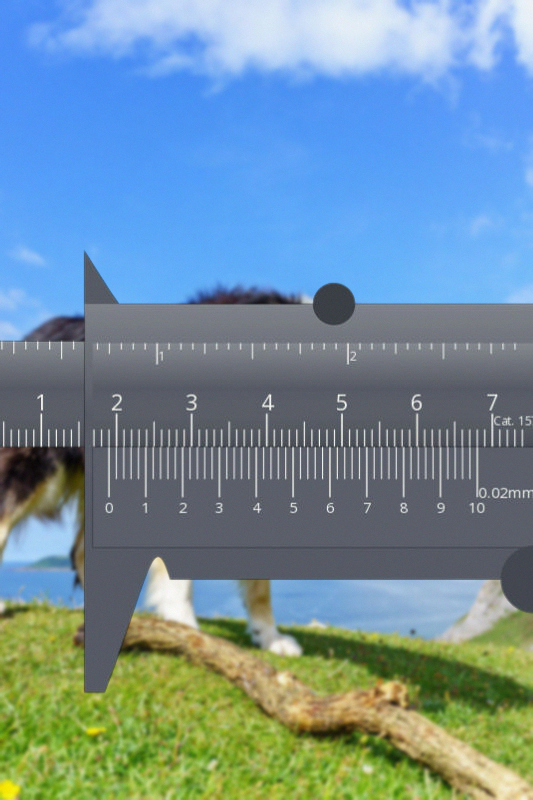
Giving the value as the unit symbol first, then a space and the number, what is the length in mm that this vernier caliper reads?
mm 19.0
